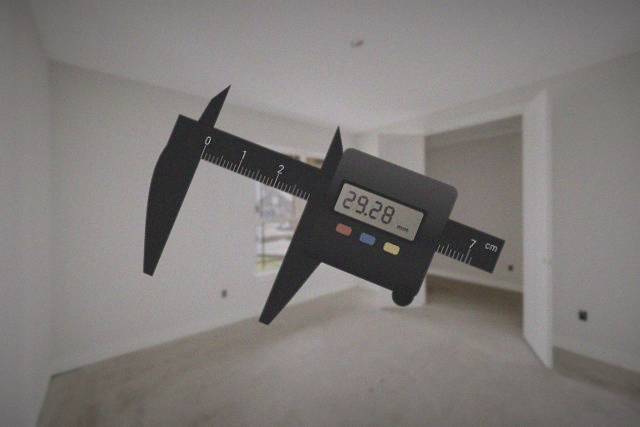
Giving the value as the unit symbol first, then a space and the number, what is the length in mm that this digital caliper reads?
mm 29.28
